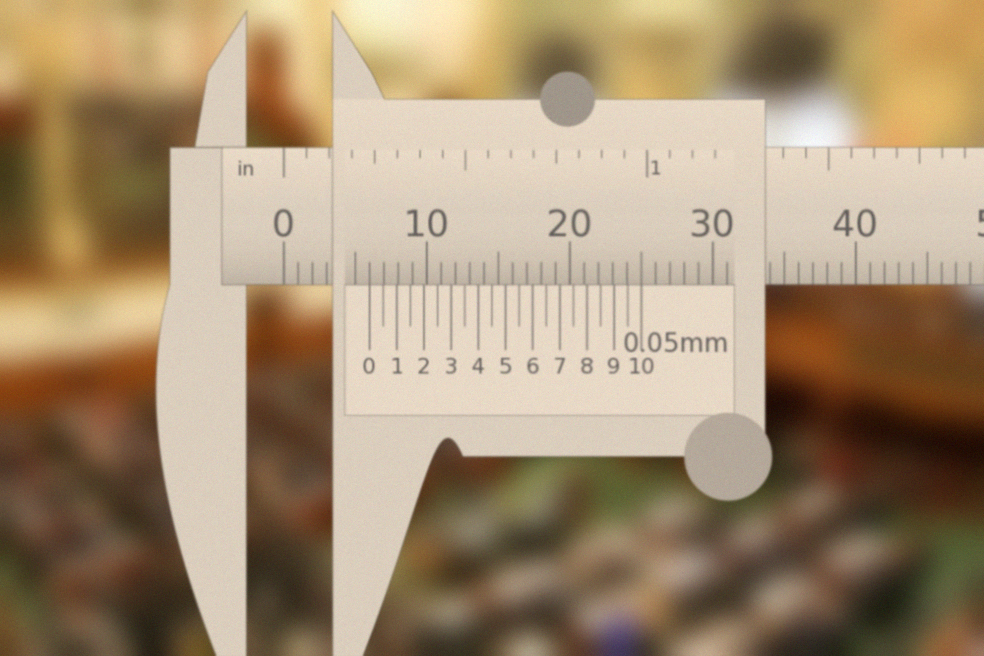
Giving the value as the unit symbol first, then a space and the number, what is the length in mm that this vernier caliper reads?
mm 6.0
